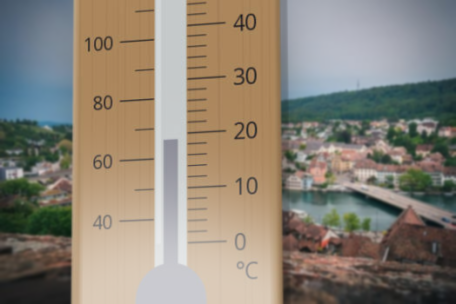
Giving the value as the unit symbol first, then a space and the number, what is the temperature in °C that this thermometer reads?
°C 19
